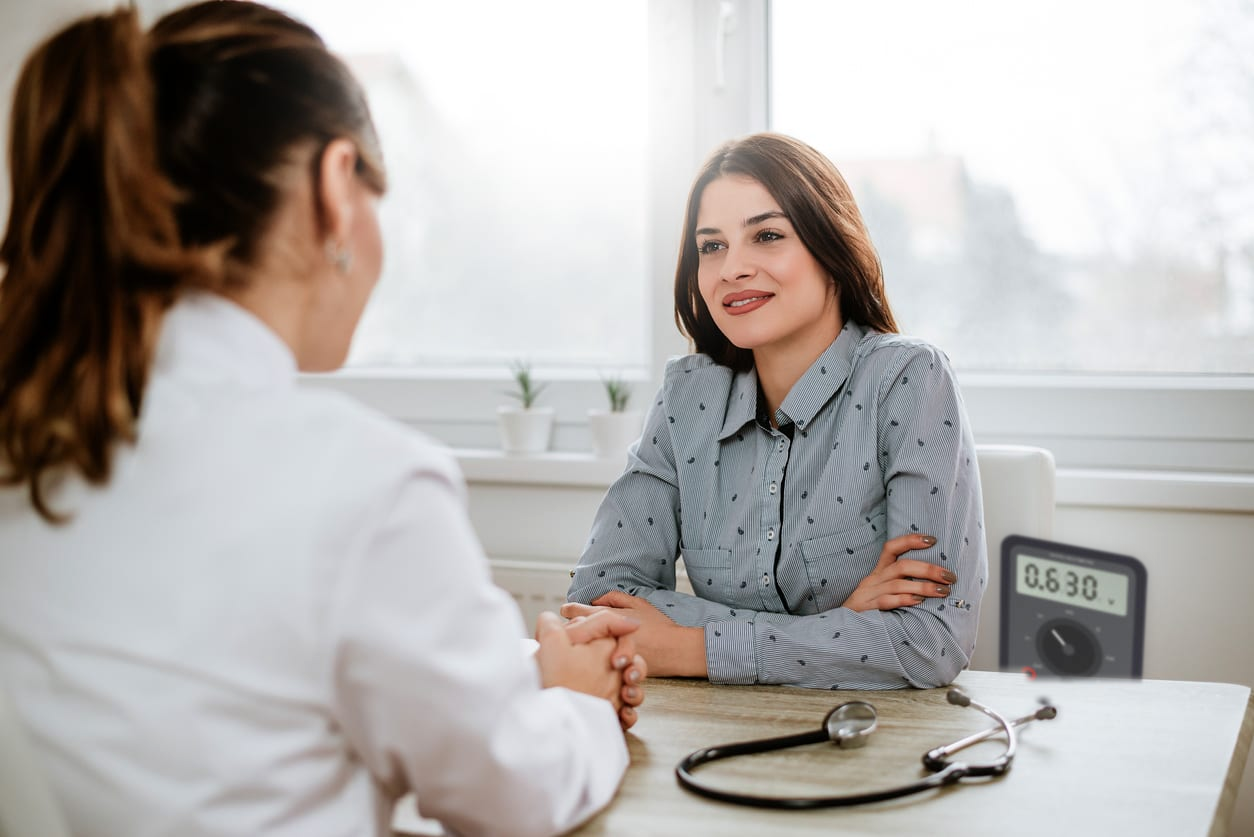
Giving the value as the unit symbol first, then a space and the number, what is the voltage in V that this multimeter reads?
V 0.630
